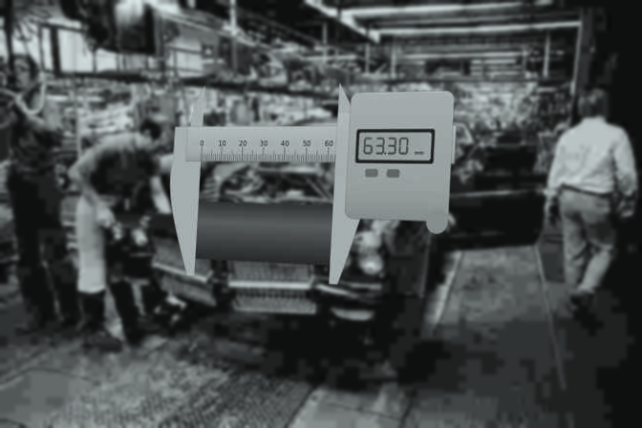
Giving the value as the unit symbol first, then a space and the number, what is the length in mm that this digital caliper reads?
mm 63.30
